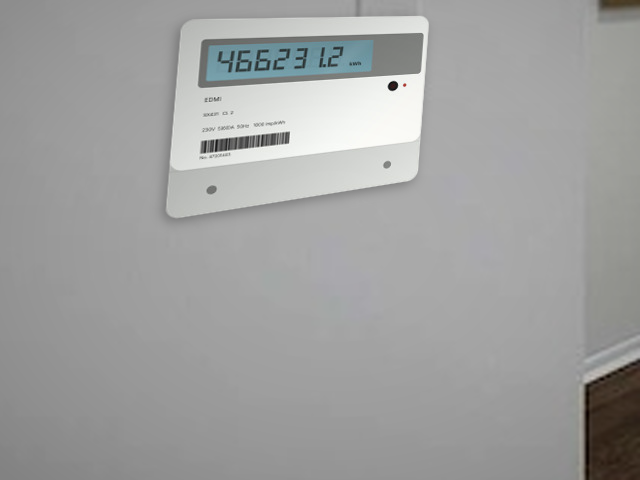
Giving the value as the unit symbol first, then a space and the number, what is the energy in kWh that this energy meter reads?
kWh 466231.2
